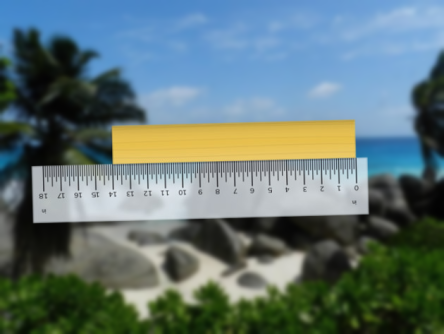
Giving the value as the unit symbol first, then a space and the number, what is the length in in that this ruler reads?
in 14
